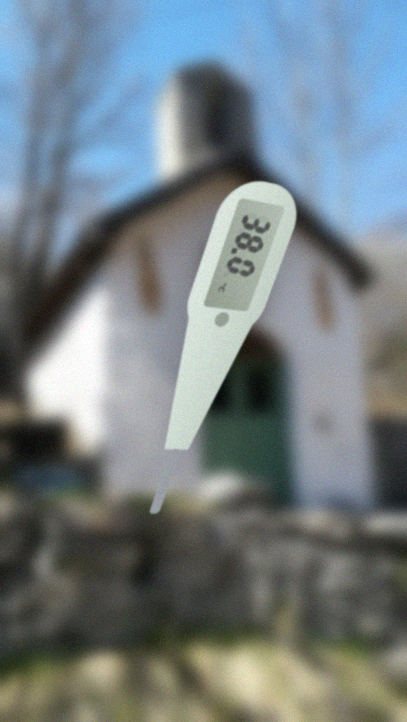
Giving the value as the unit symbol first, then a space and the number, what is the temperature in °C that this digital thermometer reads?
°C 38.0
